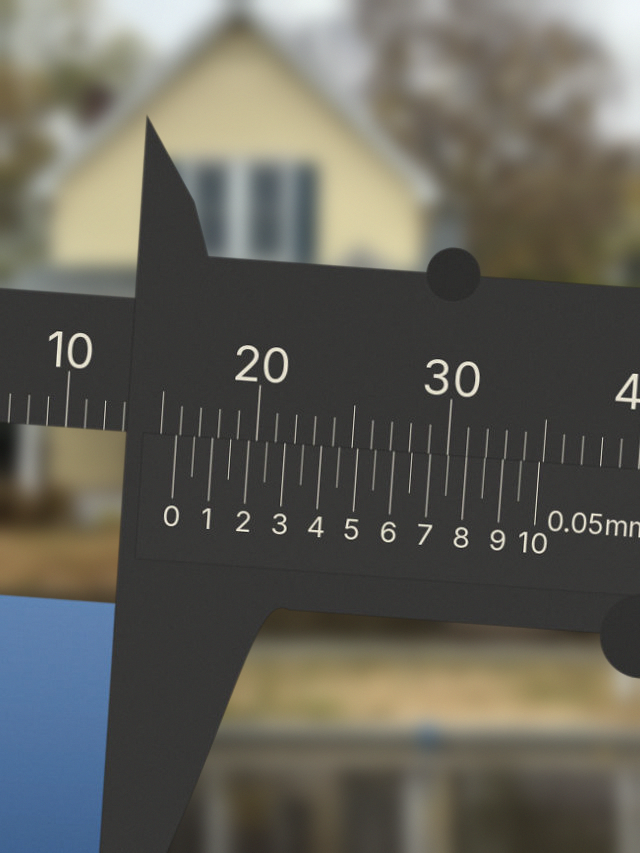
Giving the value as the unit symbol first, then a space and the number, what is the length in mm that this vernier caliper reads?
mm 15.8
